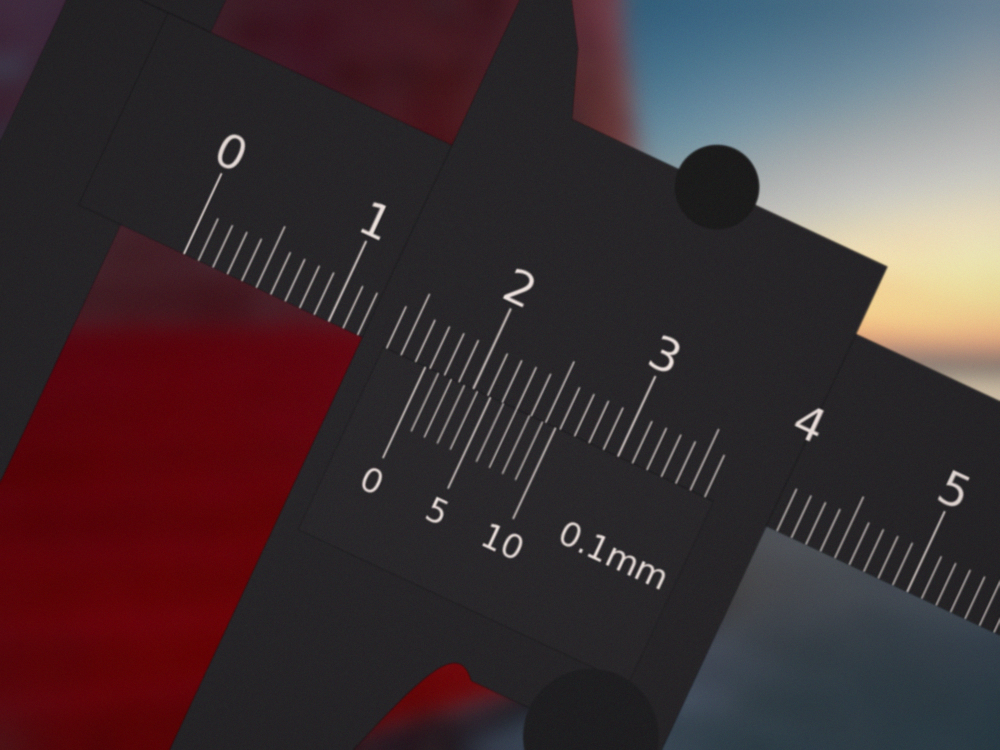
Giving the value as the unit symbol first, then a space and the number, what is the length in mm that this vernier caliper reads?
mm 16.7
